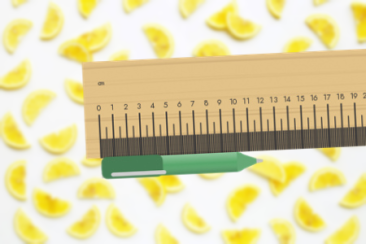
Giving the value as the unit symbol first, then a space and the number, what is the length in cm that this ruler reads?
cm 12
